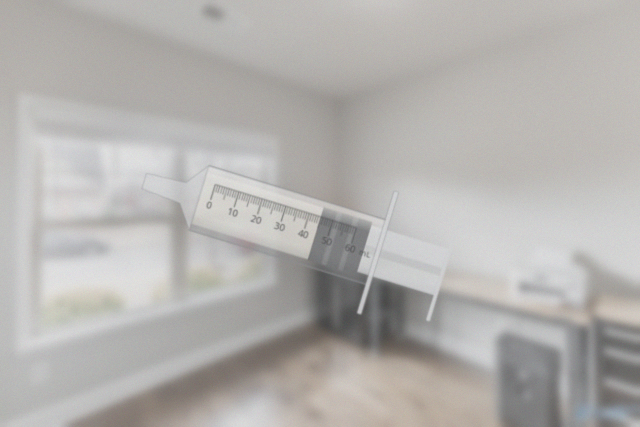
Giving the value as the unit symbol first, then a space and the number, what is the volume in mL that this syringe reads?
mL 45
